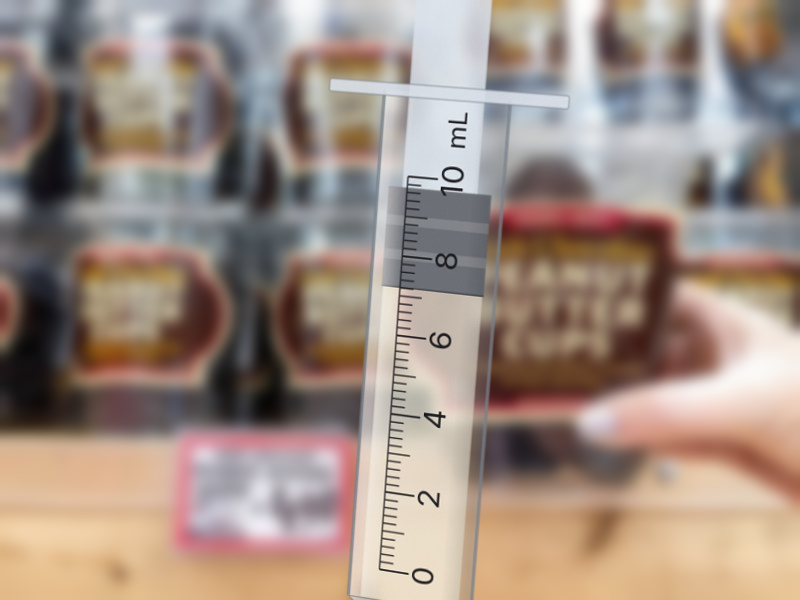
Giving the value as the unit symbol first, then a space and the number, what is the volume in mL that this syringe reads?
mL 7.2
